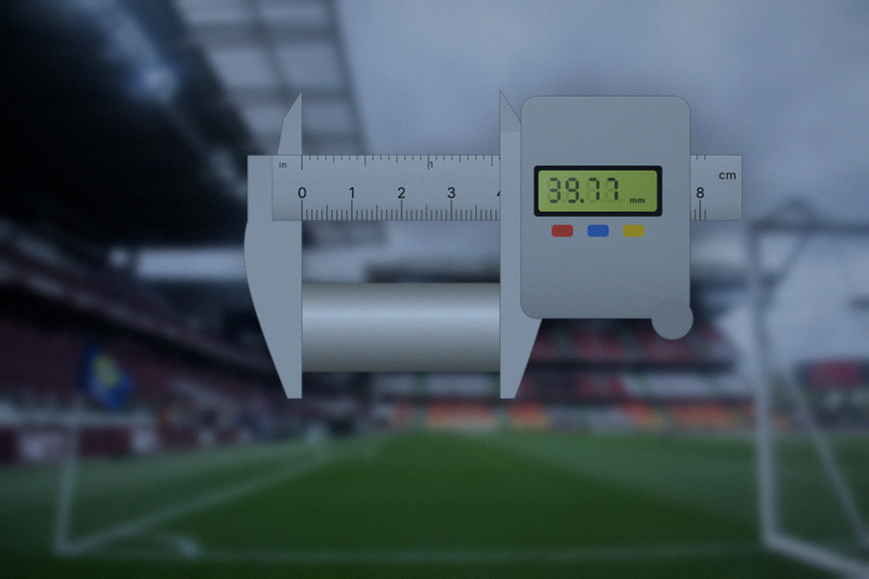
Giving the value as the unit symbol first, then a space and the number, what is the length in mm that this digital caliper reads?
mm 39.77
